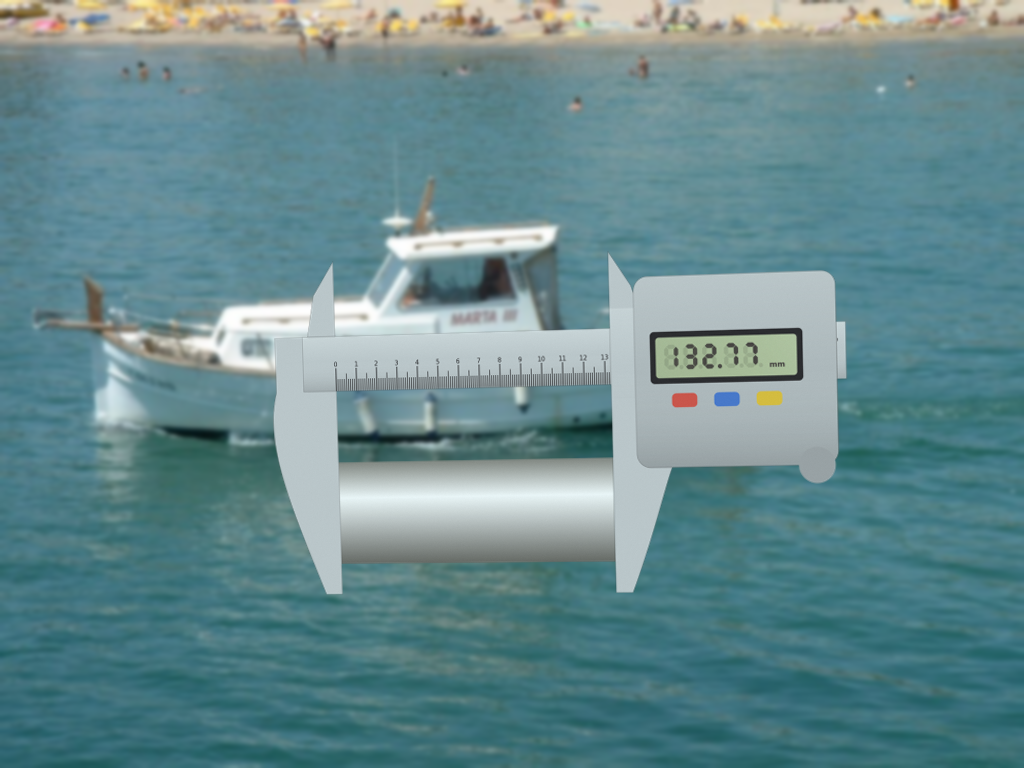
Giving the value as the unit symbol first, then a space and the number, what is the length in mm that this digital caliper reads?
mm 132.77
